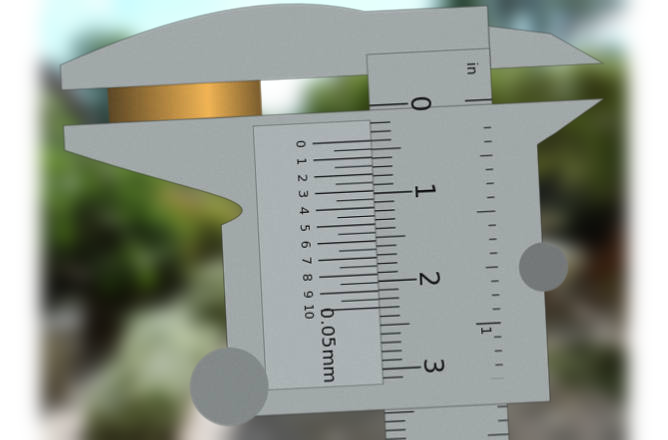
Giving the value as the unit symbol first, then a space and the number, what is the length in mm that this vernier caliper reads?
mm 4.0
